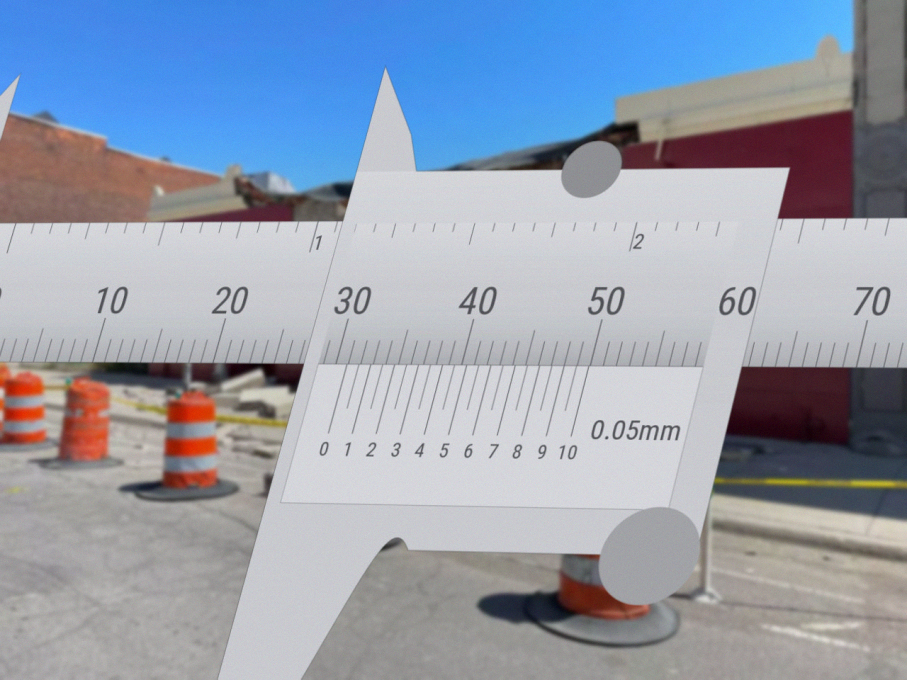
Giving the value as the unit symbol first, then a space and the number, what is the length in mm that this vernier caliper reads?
mm 30.9
